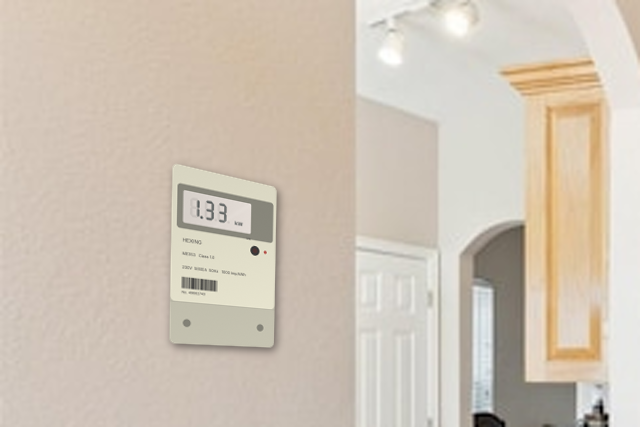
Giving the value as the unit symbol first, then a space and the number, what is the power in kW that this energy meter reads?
kW 1.33
